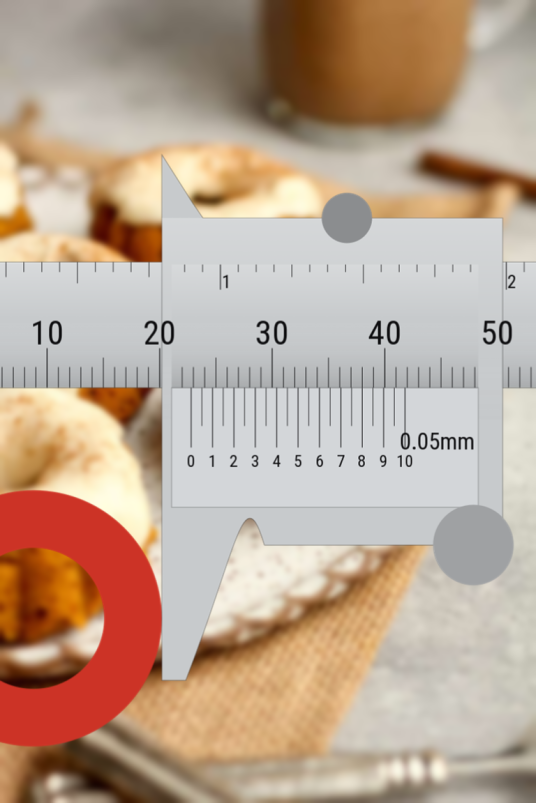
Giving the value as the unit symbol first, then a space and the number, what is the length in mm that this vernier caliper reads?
mm 22.8
